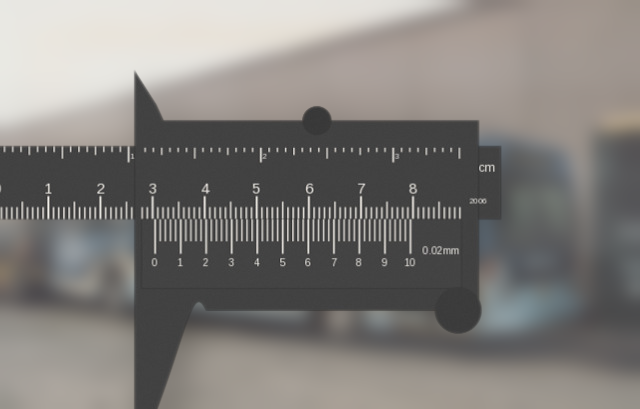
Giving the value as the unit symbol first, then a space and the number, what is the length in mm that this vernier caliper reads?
mm 30.5
